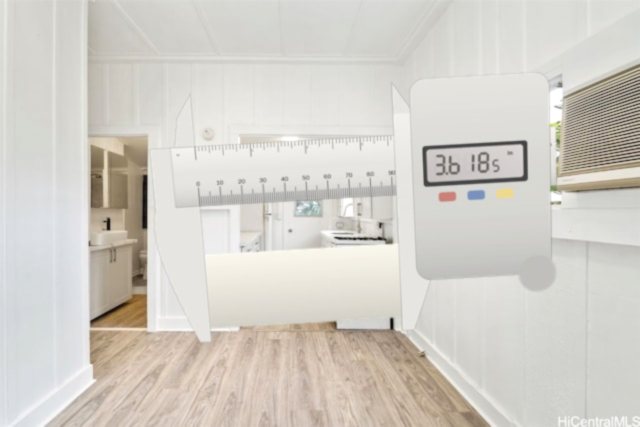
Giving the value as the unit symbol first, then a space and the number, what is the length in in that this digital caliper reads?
in 3.6185
